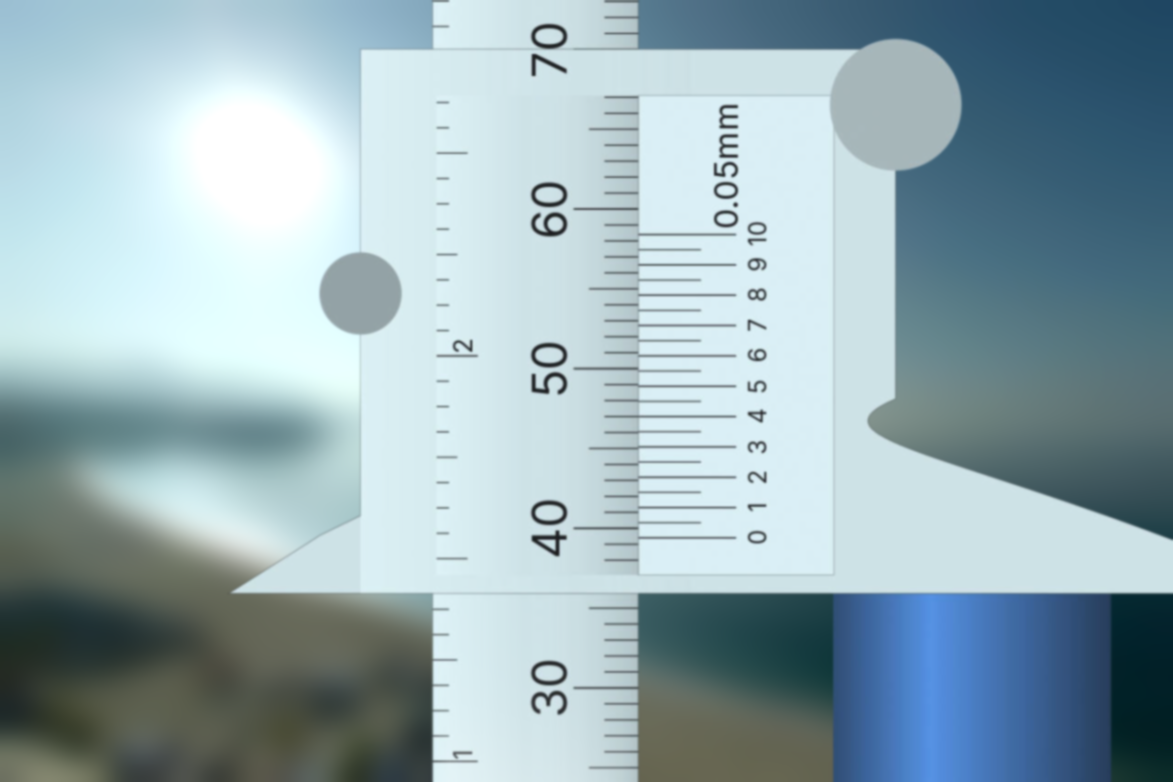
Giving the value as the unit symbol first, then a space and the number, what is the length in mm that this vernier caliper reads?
mm 39.4
